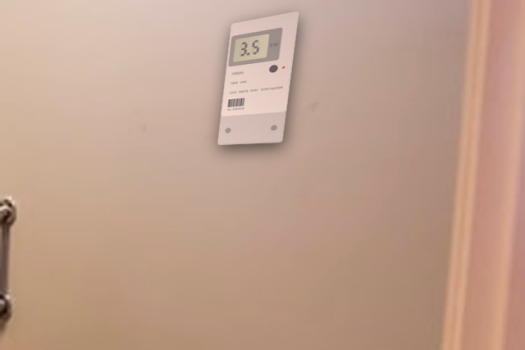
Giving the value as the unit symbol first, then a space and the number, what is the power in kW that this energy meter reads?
kW 3.5
